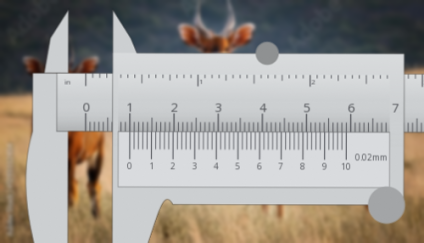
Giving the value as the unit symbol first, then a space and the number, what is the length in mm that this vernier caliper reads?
mm 10.0
